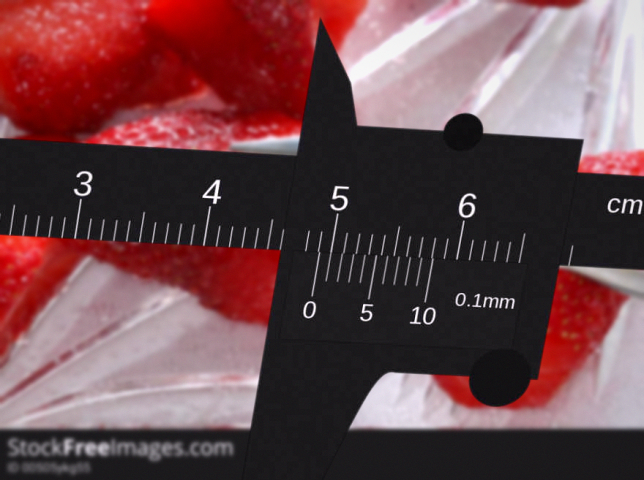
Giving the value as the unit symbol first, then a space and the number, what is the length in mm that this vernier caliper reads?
mm 49.1
